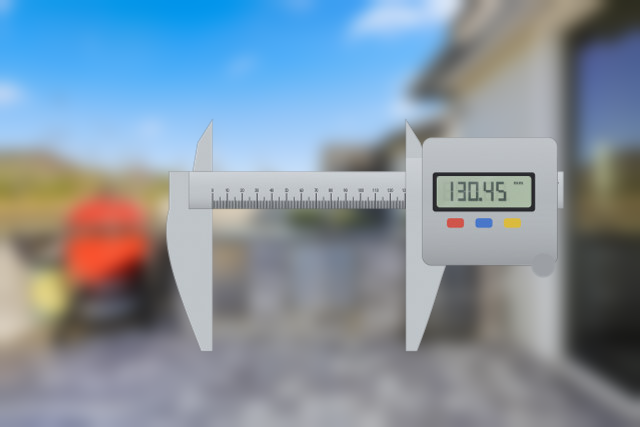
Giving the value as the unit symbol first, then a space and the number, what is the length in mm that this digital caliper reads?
mm 130.45
